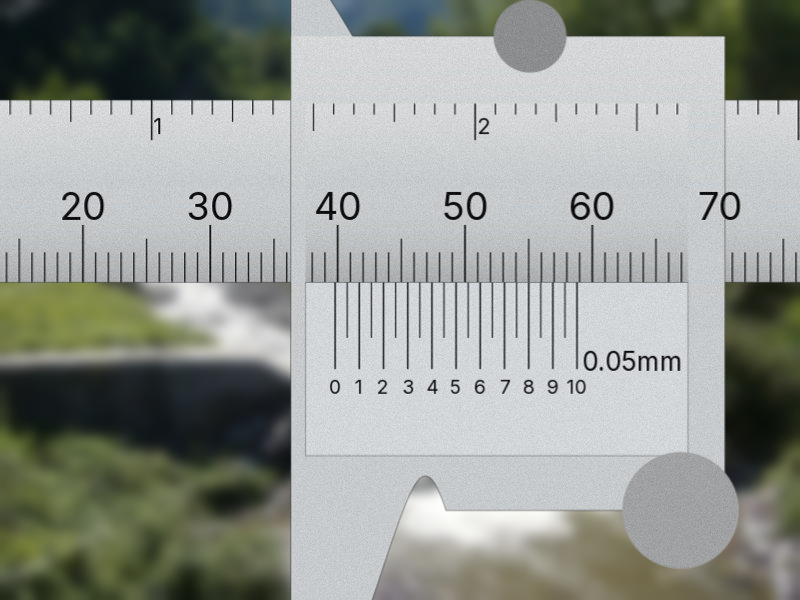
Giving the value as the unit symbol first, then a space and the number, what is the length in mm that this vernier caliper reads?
mm 39.8
